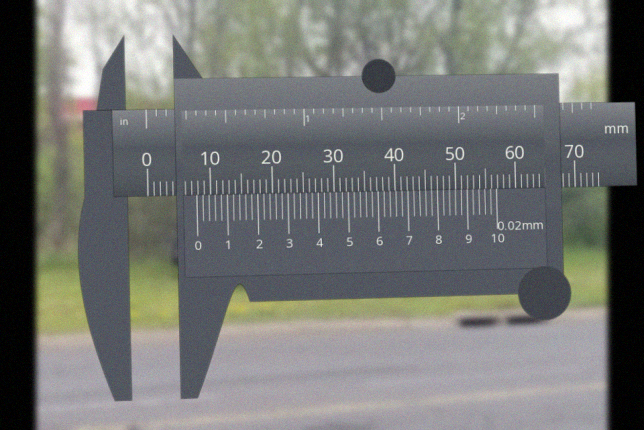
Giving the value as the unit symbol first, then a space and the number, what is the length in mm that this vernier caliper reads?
mm 7.8
